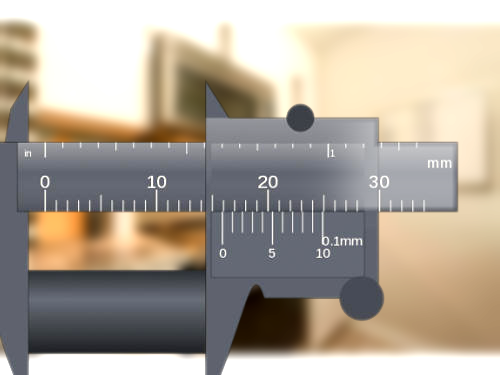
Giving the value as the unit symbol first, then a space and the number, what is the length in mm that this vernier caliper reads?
mm 15.9
